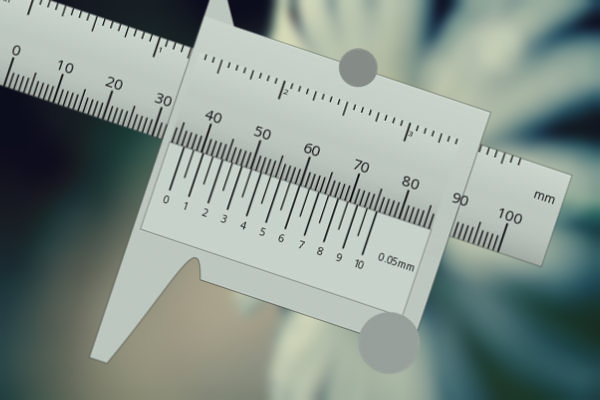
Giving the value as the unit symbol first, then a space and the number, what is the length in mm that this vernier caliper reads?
mm 36.5
